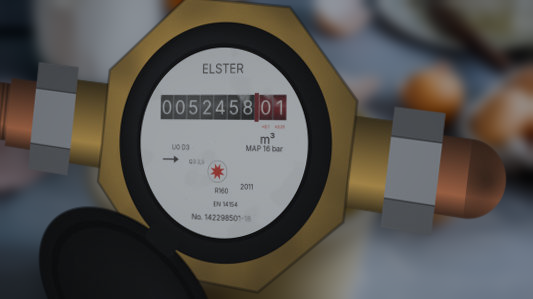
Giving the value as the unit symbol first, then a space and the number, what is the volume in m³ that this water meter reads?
m³ 52458.01
